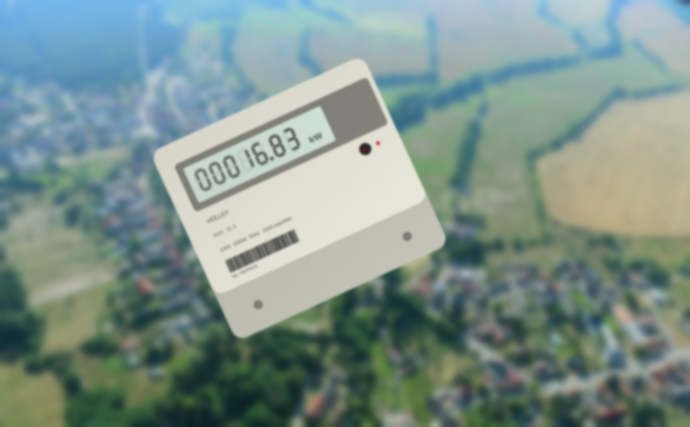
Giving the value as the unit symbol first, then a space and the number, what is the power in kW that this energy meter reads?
kW 16.83
